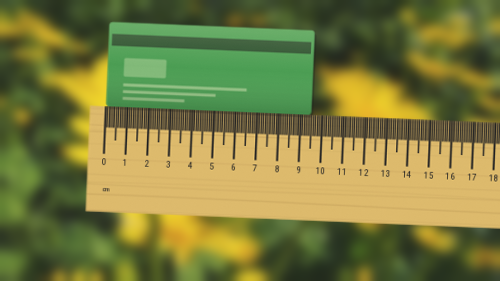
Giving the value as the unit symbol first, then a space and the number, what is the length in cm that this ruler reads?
cm 9.5
